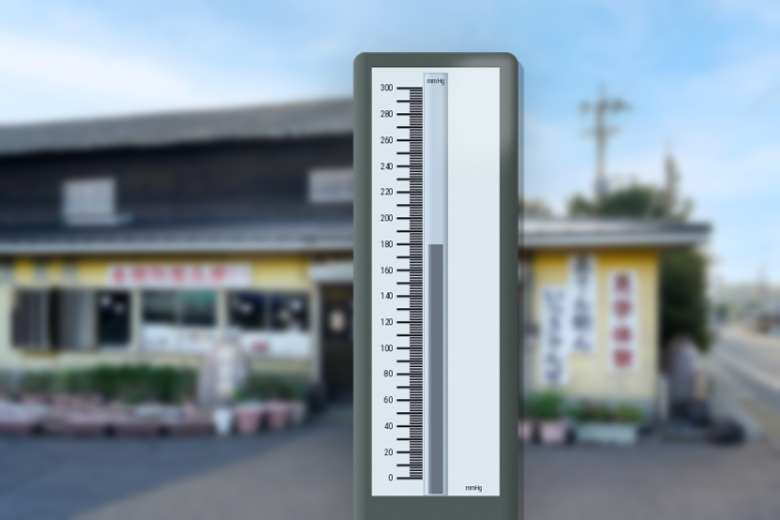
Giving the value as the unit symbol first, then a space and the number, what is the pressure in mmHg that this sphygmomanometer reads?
mmHg 180
